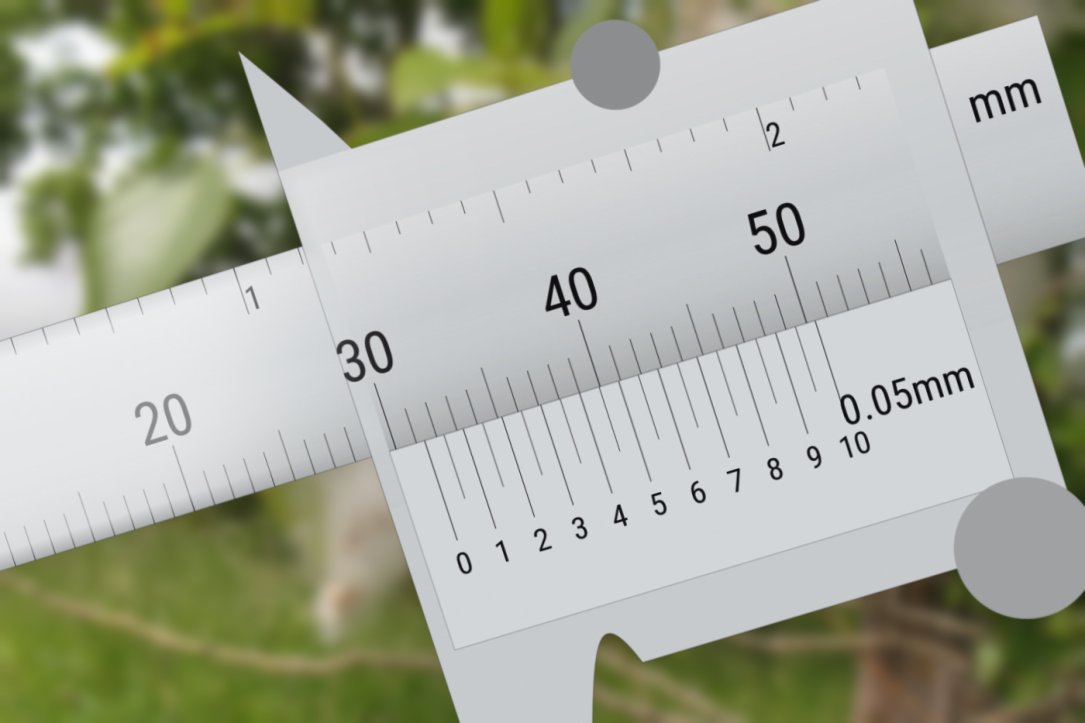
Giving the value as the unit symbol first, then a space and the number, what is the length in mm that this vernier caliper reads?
mm 31.4
